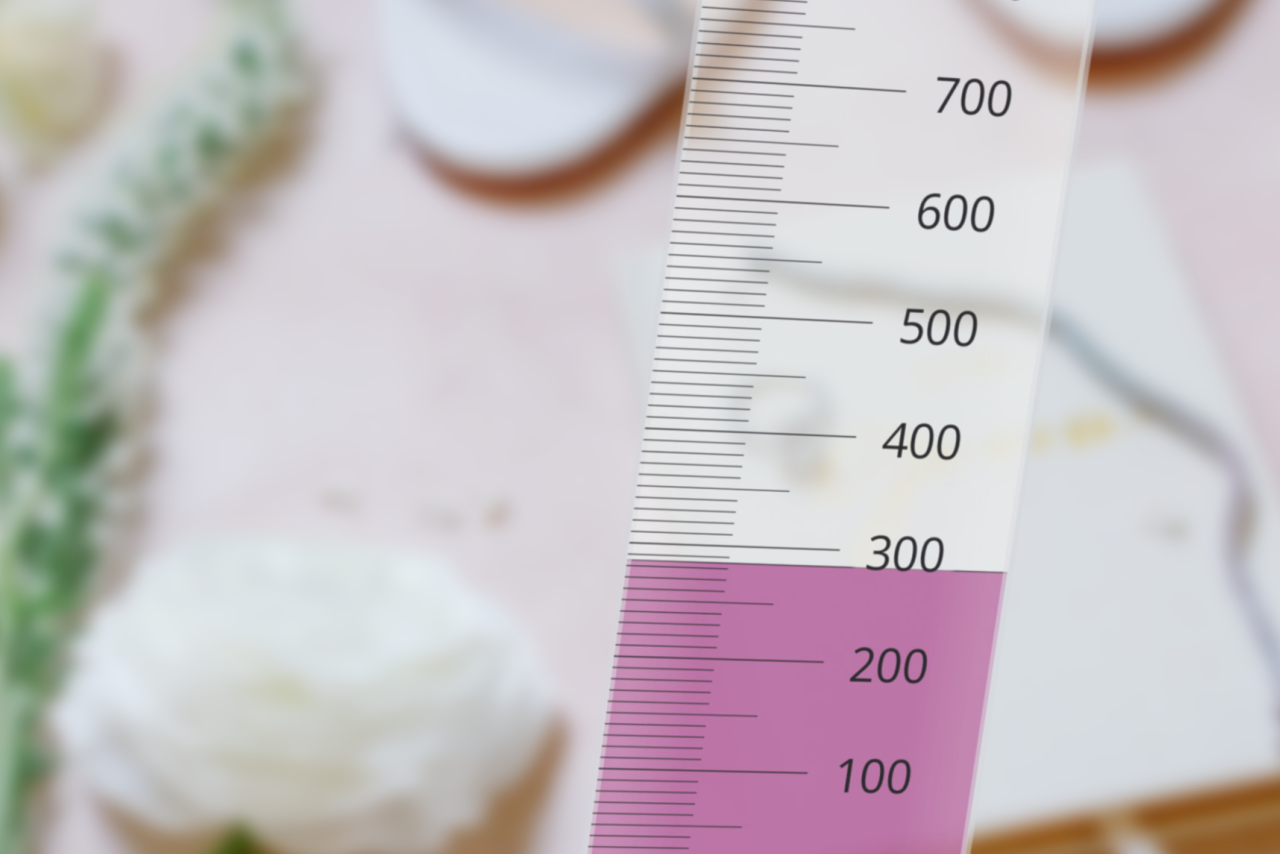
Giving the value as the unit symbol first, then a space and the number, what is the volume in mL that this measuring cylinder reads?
mL 285
